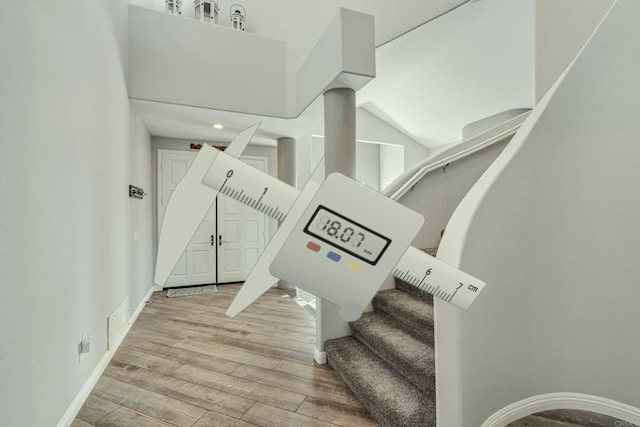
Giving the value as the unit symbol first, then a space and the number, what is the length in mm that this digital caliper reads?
mm 18.07
